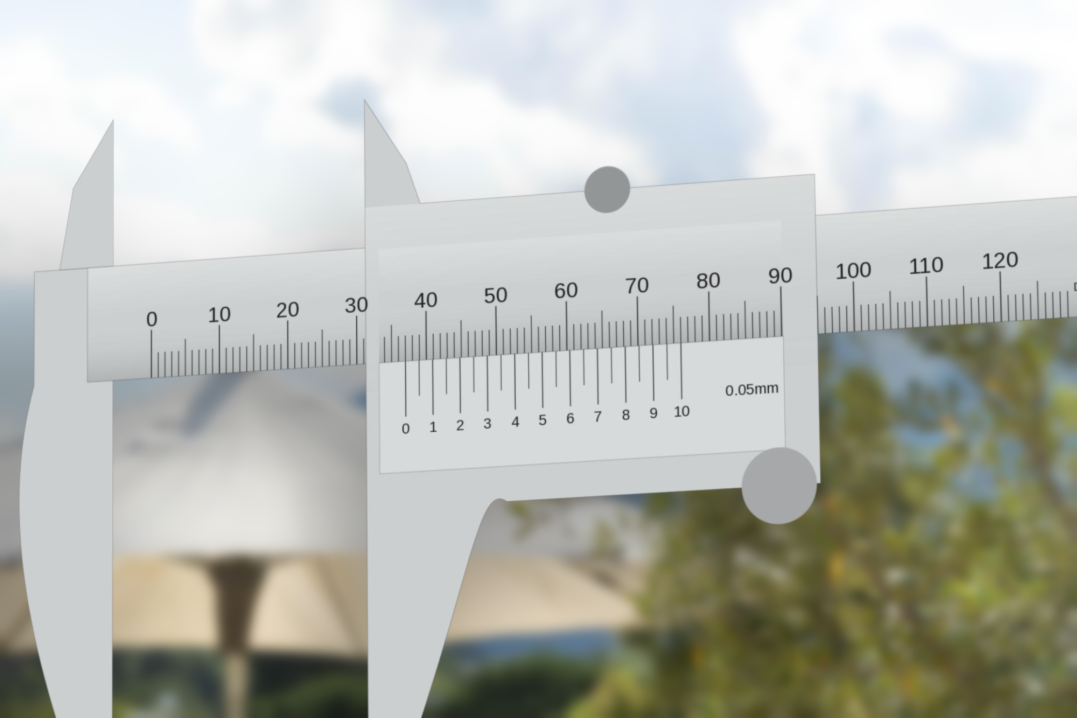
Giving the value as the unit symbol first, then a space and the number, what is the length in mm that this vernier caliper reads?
mm 37.0
